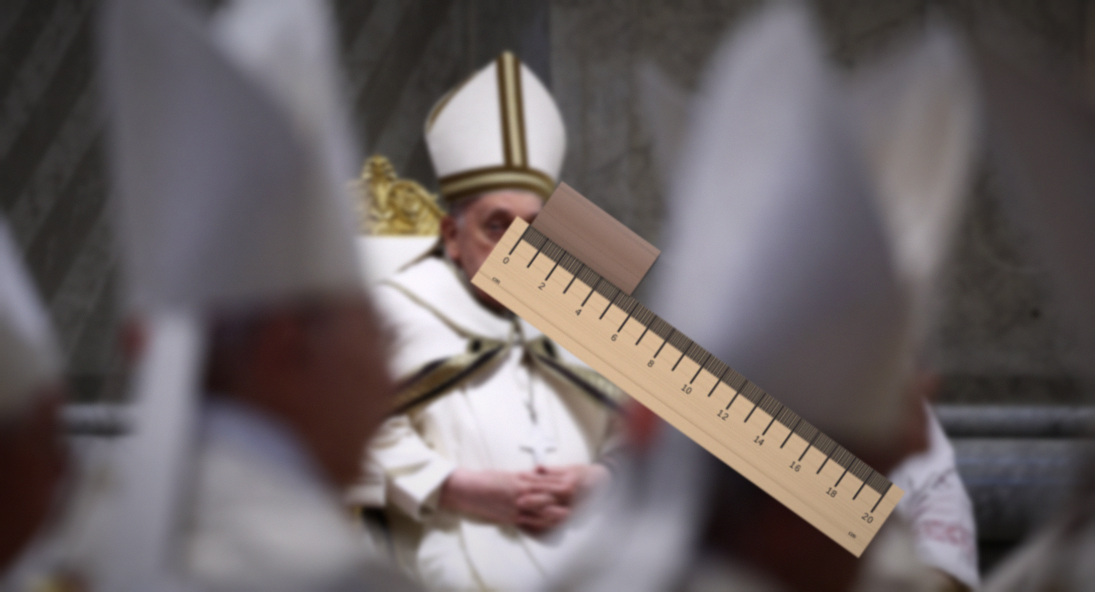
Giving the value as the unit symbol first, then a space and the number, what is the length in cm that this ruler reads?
cm 5.5
